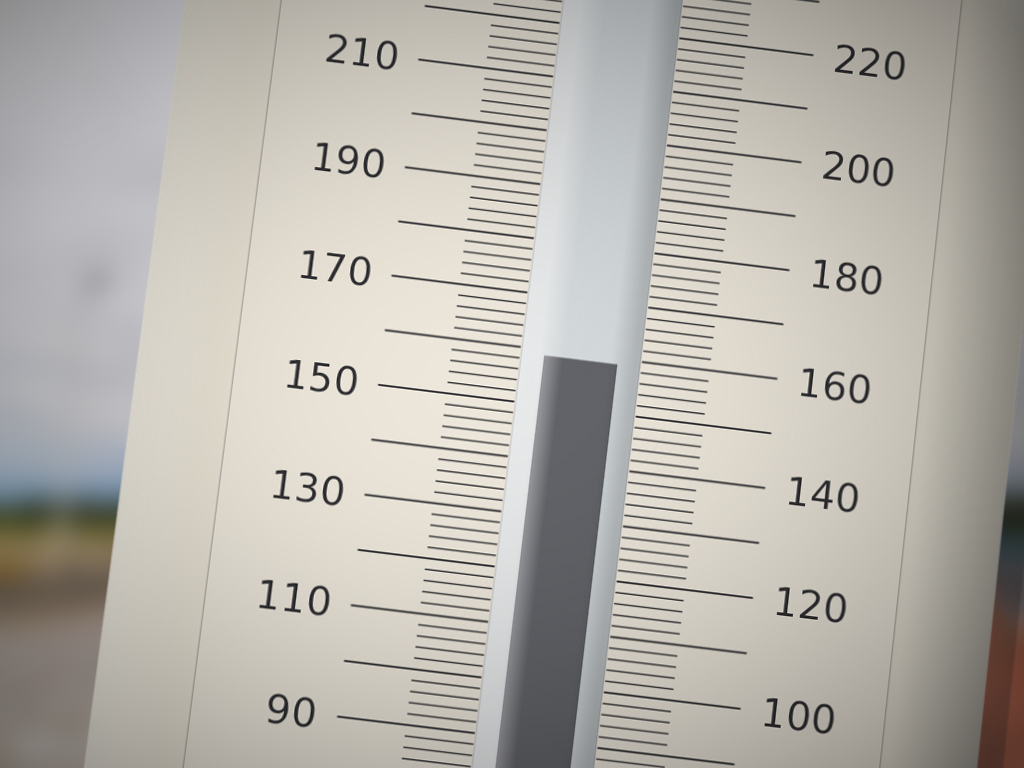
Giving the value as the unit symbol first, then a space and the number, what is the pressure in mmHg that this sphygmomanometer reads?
mmHg 159
